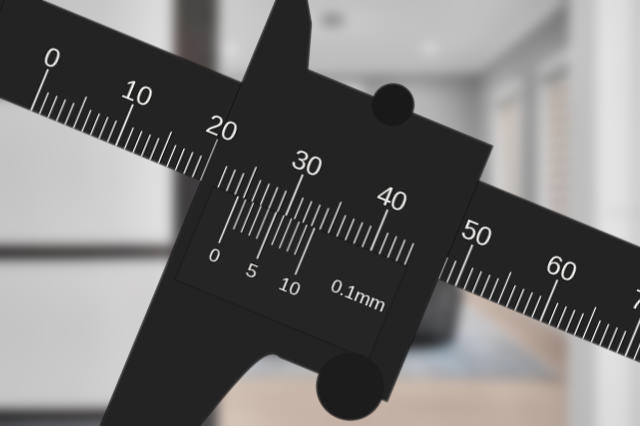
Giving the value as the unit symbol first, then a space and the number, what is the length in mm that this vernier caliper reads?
mm 24.4
